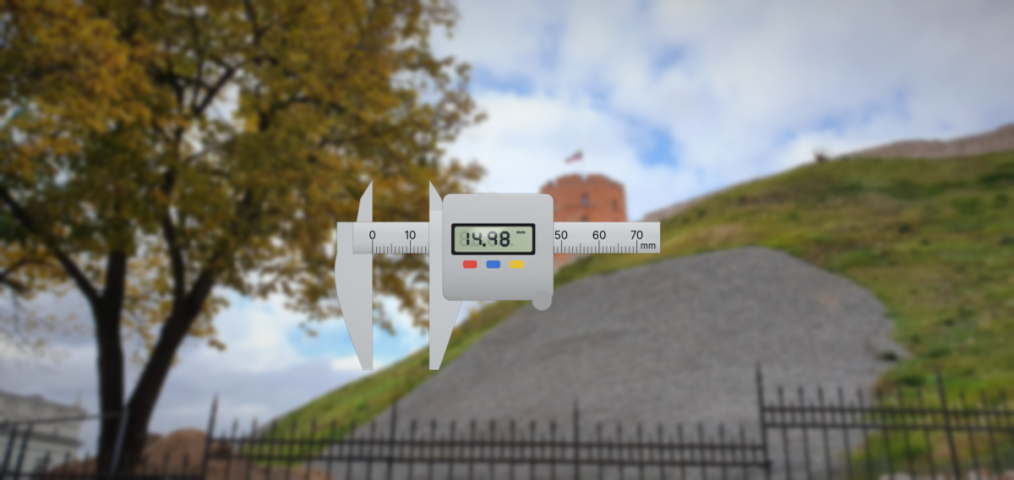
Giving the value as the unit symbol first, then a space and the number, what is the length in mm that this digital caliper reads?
mm 14.98
